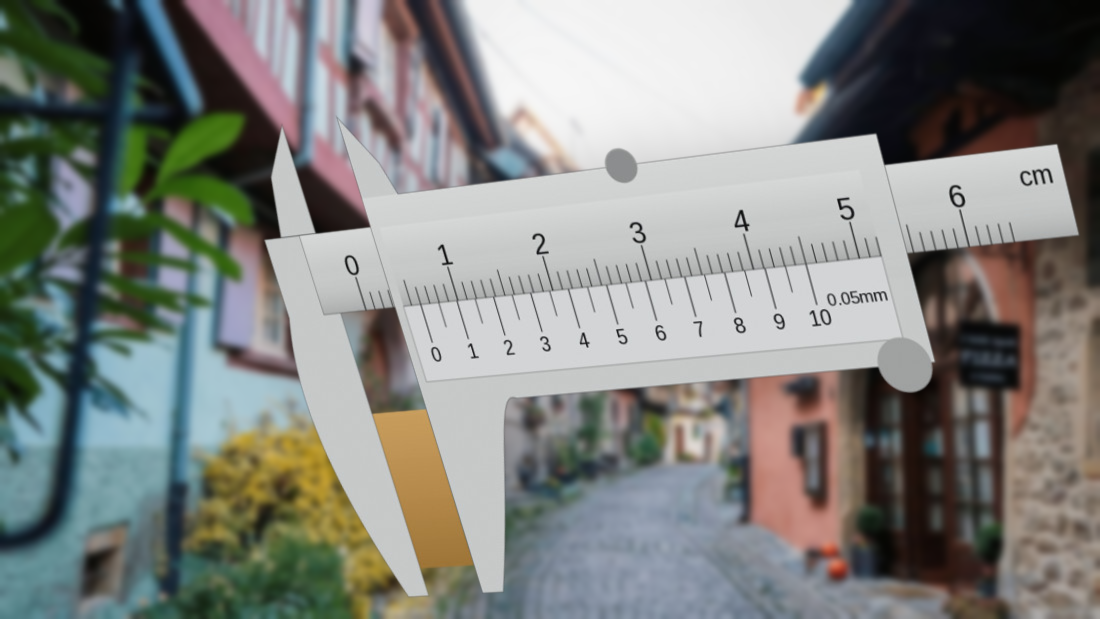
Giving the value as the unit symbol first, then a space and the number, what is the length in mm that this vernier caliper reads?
mm 6.0
